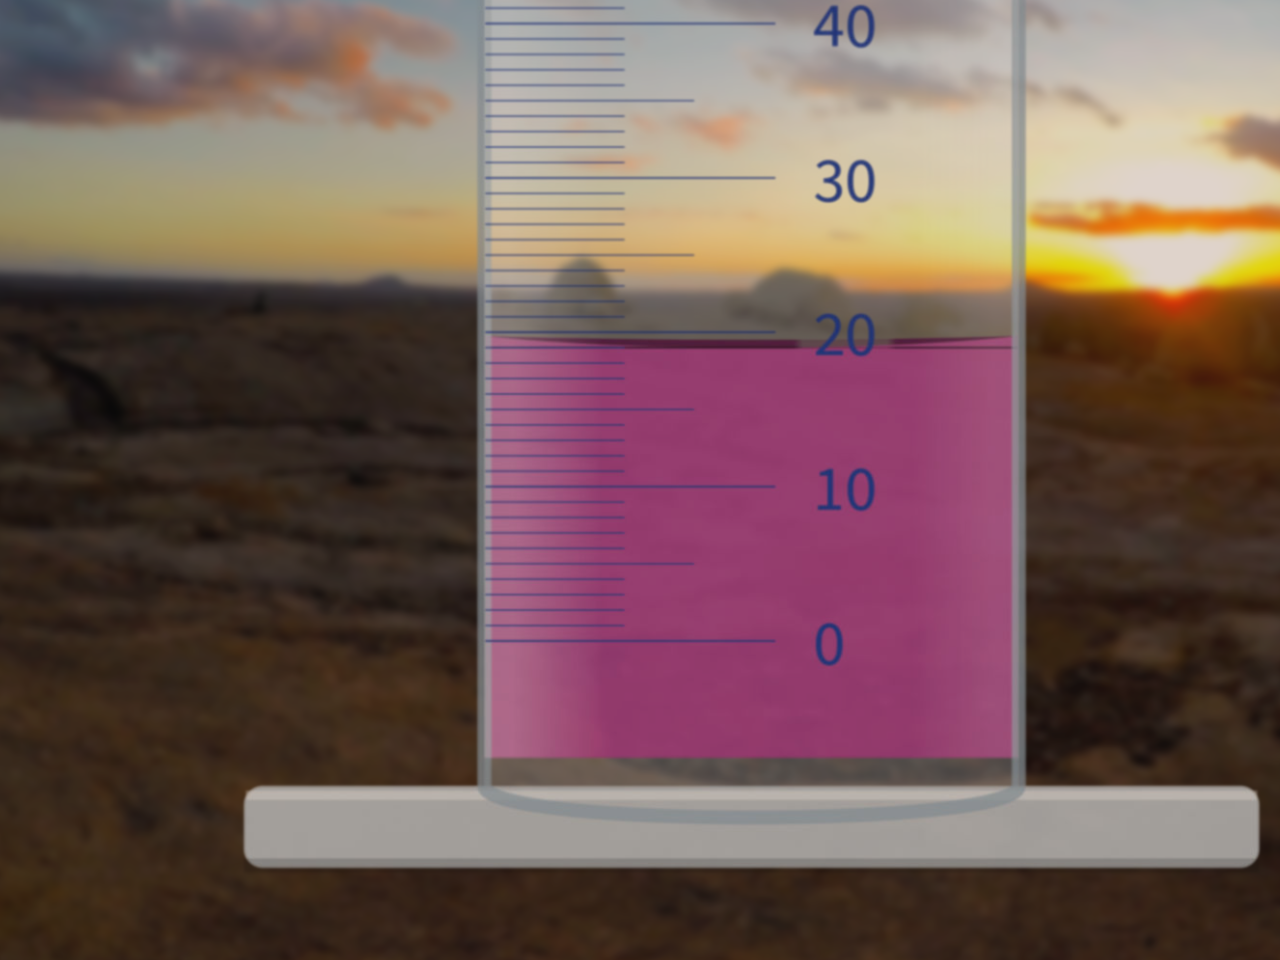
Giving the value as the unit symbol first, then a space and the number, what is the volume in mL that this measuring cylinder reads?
mL 19
